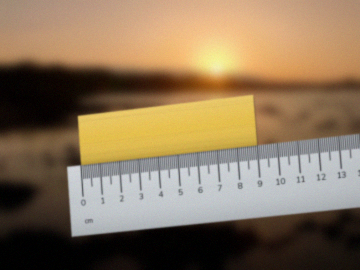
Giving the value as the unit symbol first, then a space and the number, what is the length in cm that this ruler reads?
cm 9
